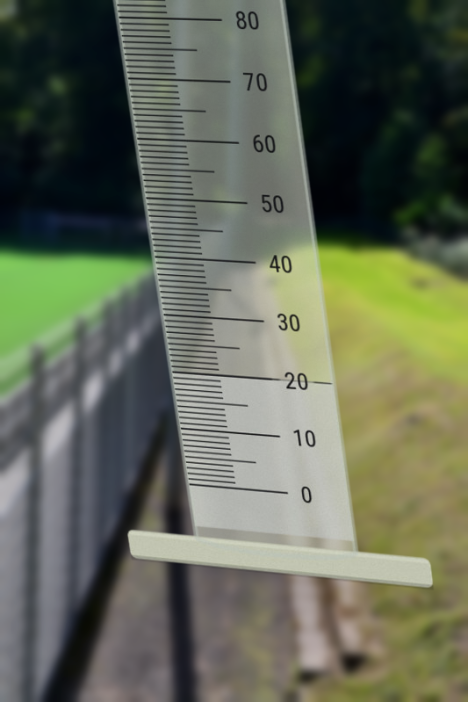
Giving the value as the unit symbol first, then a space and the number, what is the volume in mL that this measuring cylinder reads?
mL 20
